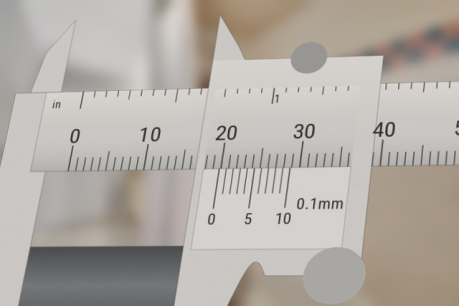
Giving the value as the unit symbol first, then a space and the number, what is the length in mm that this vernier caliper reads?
mm 19.8
